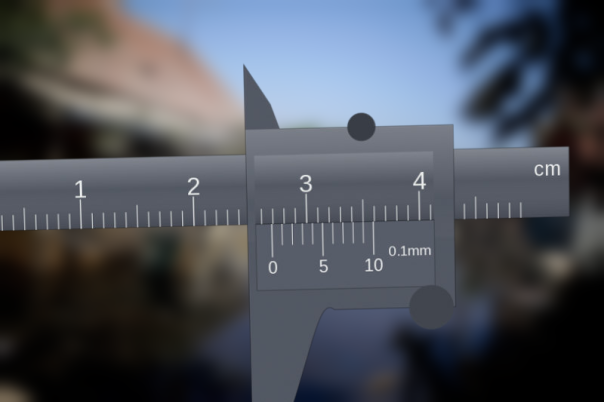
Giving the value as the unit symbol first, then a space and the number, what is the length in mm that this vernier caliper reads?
mm 26.9
